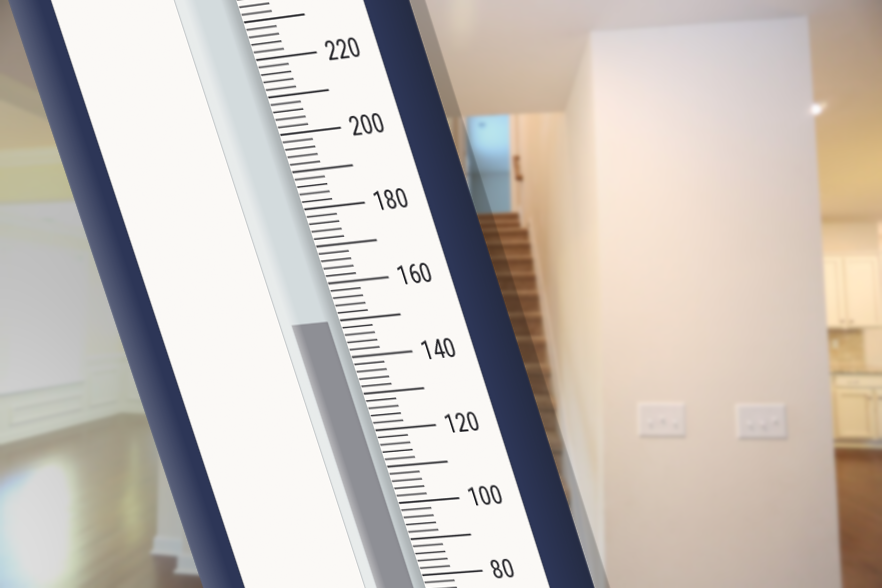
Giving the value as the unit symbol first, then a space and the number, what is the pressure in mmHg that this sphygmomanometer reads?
mmHg 150
